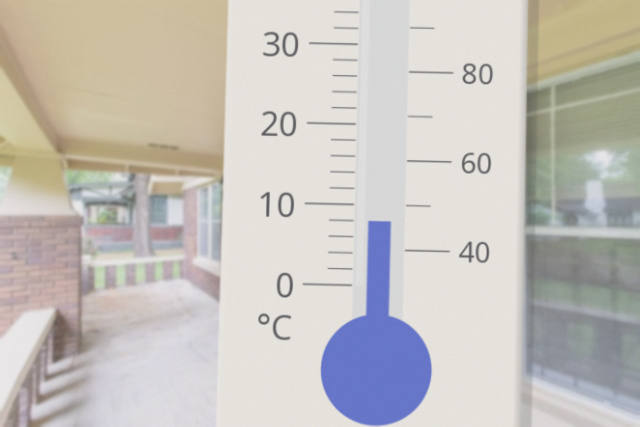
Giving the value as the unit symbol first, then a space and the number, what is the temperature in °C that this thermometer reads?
°C 8
